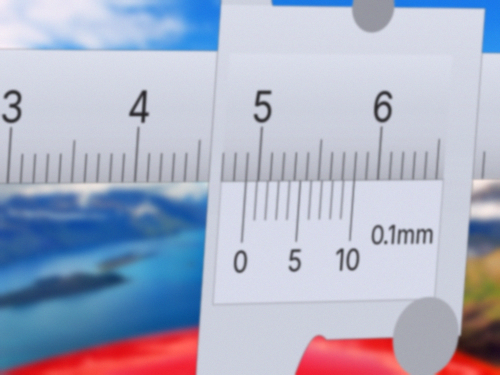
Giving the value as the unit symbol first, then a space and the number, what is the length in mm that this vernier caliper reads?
mm 49.0
